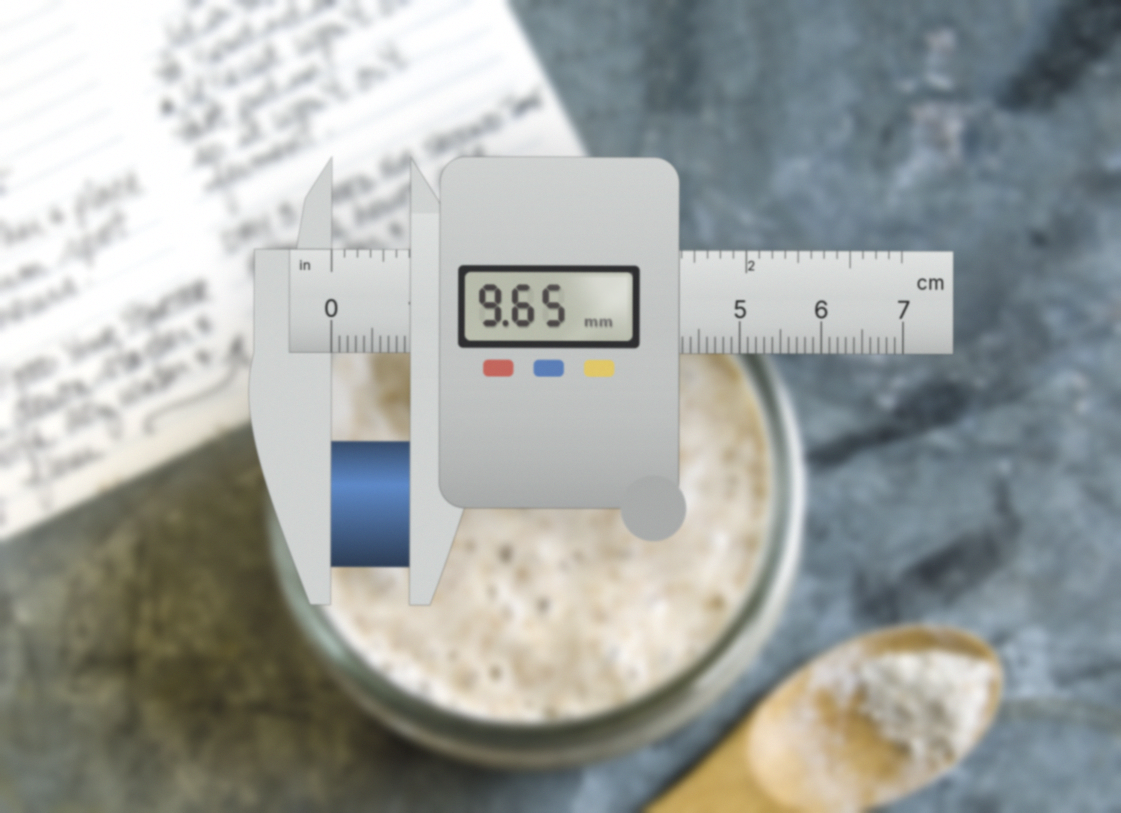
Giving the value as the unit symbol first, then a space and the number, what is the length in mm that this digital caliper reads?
mm 9.65
